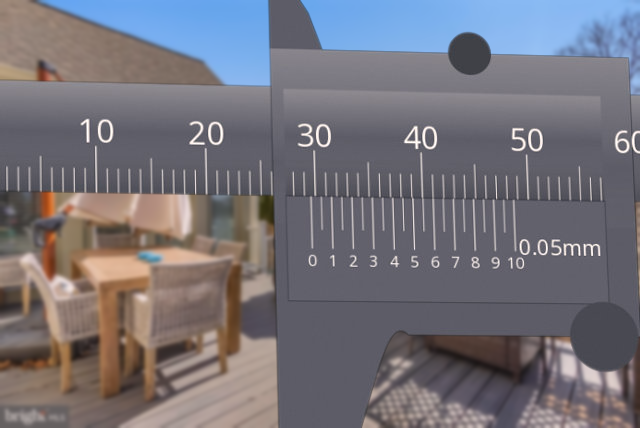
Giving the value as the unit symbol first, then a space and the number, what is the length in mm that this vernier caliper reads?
mm 29.6
